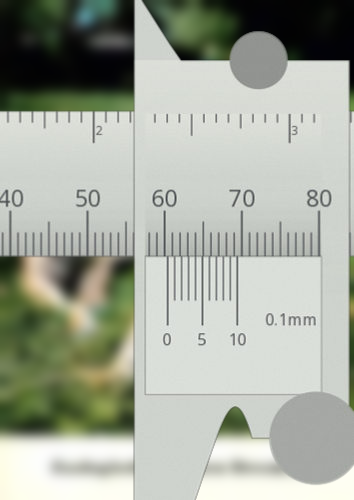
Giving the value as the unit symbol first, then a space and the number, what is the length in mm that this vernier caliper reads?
mm 60.4
